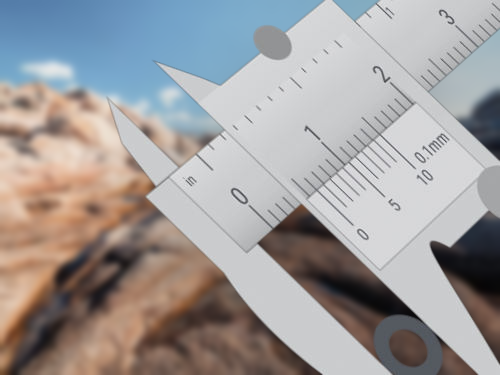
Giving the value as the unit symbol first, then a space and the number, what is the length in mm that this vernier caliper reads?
mm 6.0
